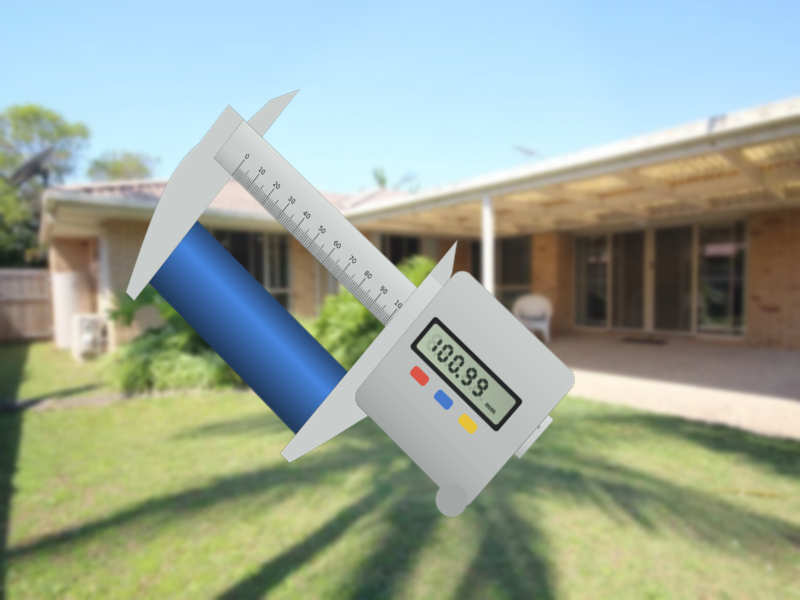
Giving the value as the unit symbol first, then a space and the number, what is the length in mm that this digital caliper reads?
mm 100.99
